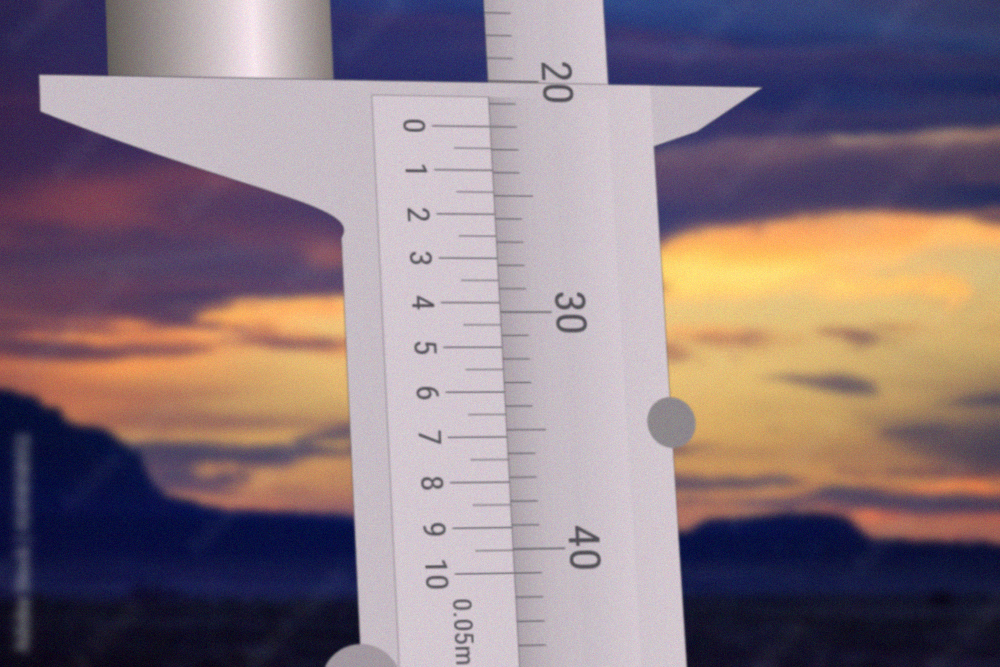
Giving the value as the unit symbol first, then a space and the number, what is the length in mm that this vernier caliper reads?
mm 22.0
